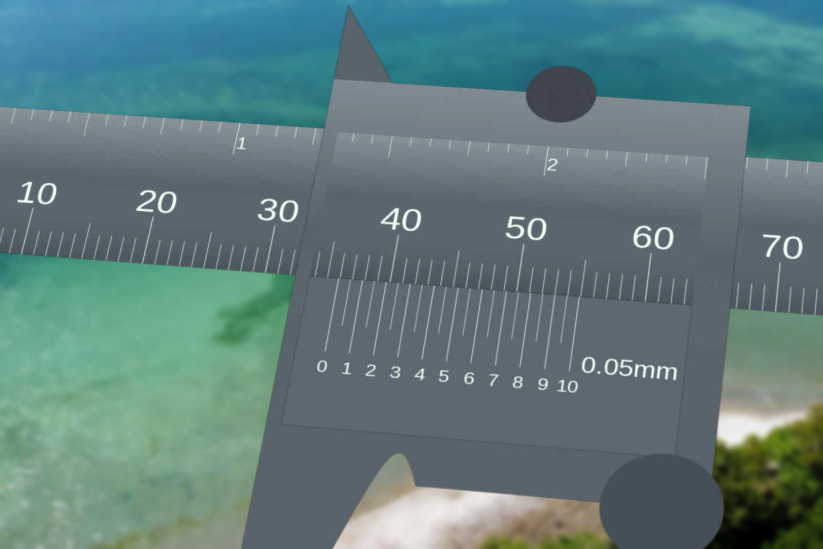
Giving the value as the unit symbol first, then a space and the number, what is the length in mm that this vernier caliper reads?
mm 35.9
